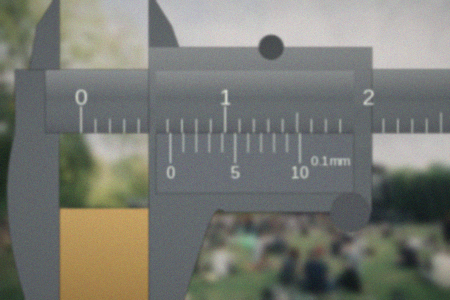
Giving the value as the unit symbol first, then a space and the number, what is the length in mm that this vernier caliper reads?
mm 6.2
